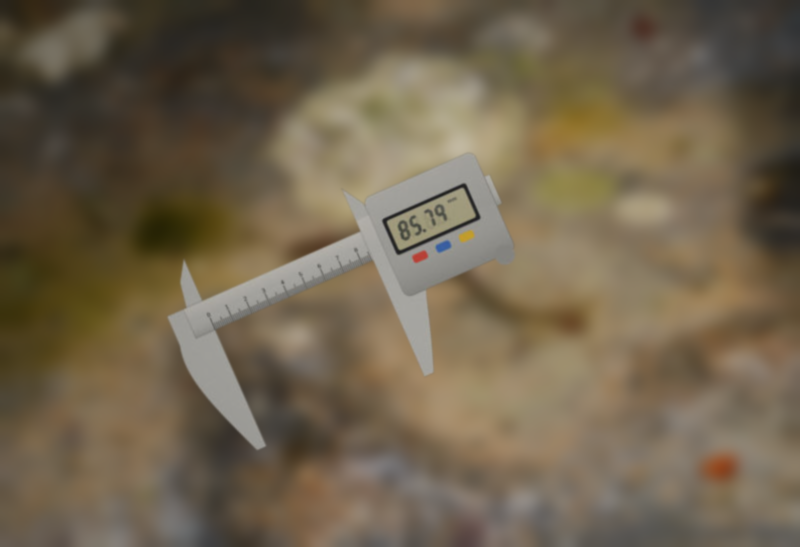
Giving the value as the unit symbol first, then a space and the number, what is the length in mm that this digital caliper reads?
mm 85.79
